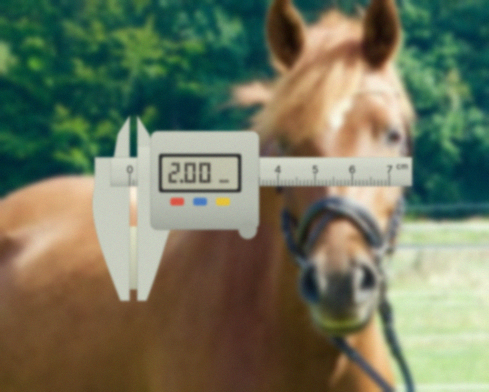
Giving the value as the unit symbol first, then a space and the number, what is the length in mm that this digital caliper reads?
mm 2.00
